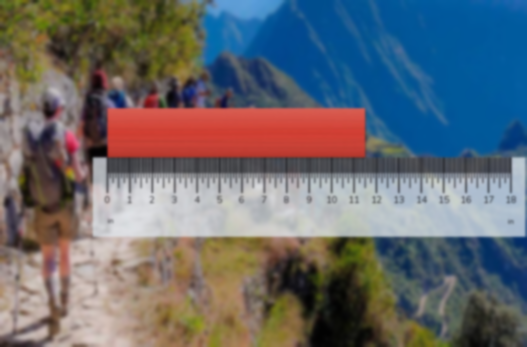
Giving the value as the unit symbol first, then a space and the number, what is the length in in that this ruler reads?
in 11.5
